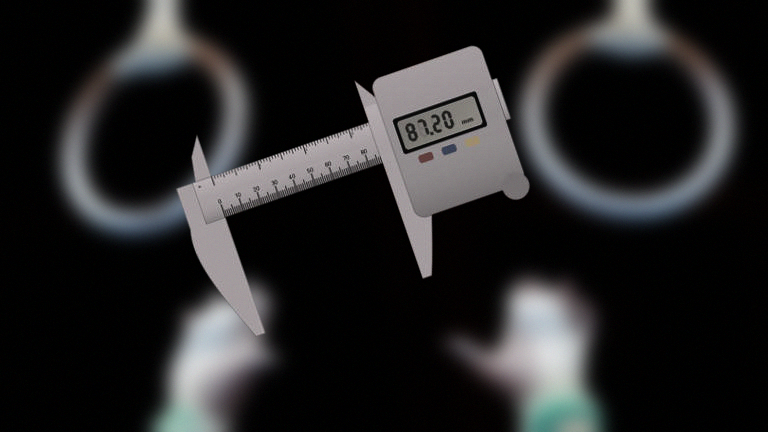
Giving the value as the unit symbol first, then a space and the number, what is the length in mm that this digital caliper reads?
mm 87.20
